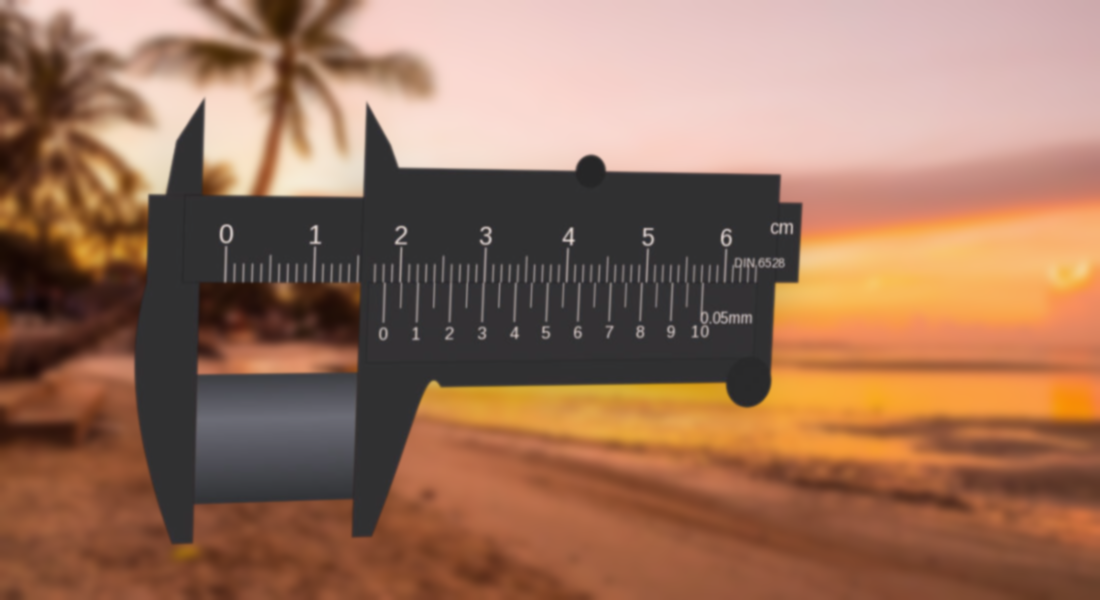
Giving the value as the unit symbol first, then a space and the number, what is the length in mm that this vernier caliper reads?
mm 18.2
